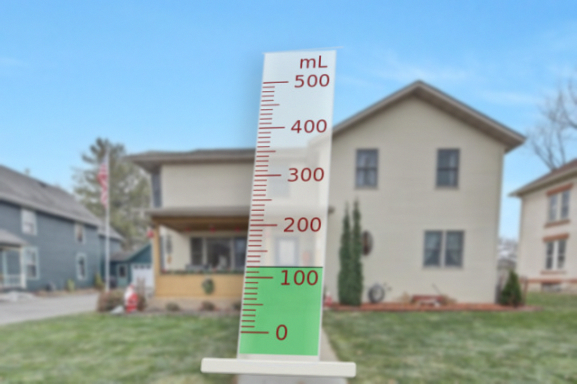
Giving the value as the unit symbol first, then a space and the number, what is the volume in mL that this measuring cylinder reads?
mL 120
